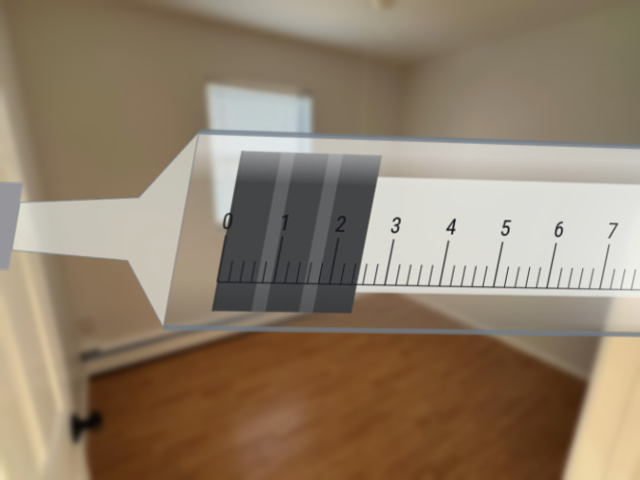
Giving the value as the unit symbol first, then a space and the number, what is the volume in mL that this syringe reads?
mL 0
